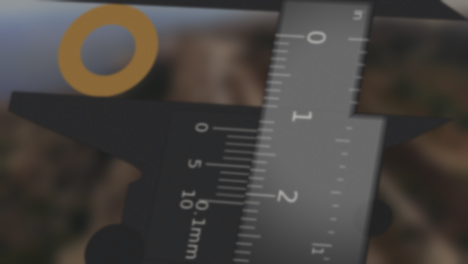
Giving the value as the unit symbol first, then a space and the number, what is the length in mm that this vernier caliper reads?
mm 12.2
